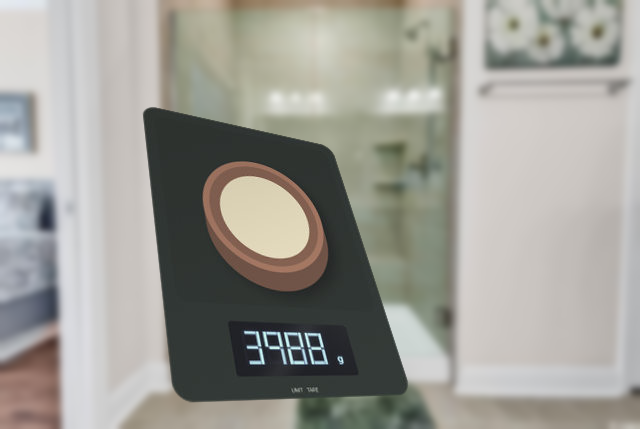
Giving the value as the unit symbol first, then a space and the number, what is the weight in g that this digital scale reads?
g 3988
